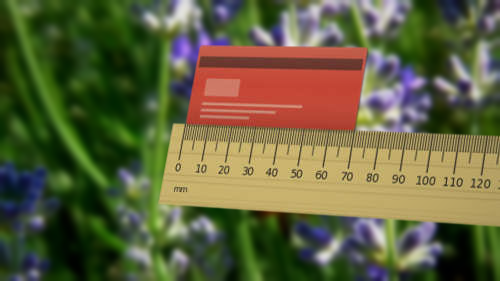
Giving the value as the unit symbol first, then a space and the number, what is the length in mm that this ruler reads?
mm 70
